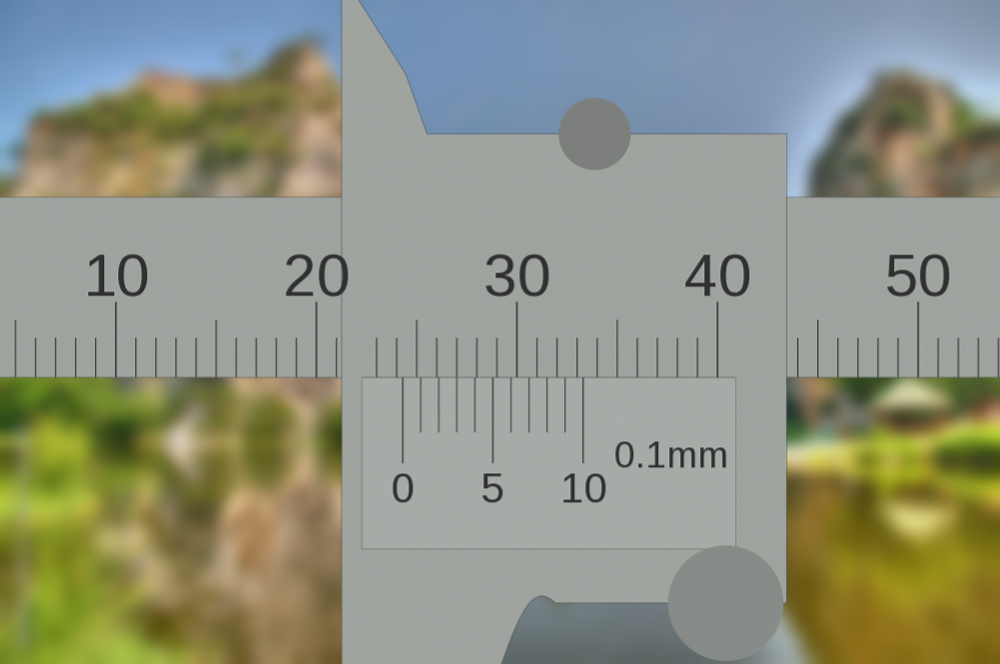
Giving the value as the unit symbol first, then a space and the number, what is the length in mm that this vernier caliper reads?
mm 24.3
